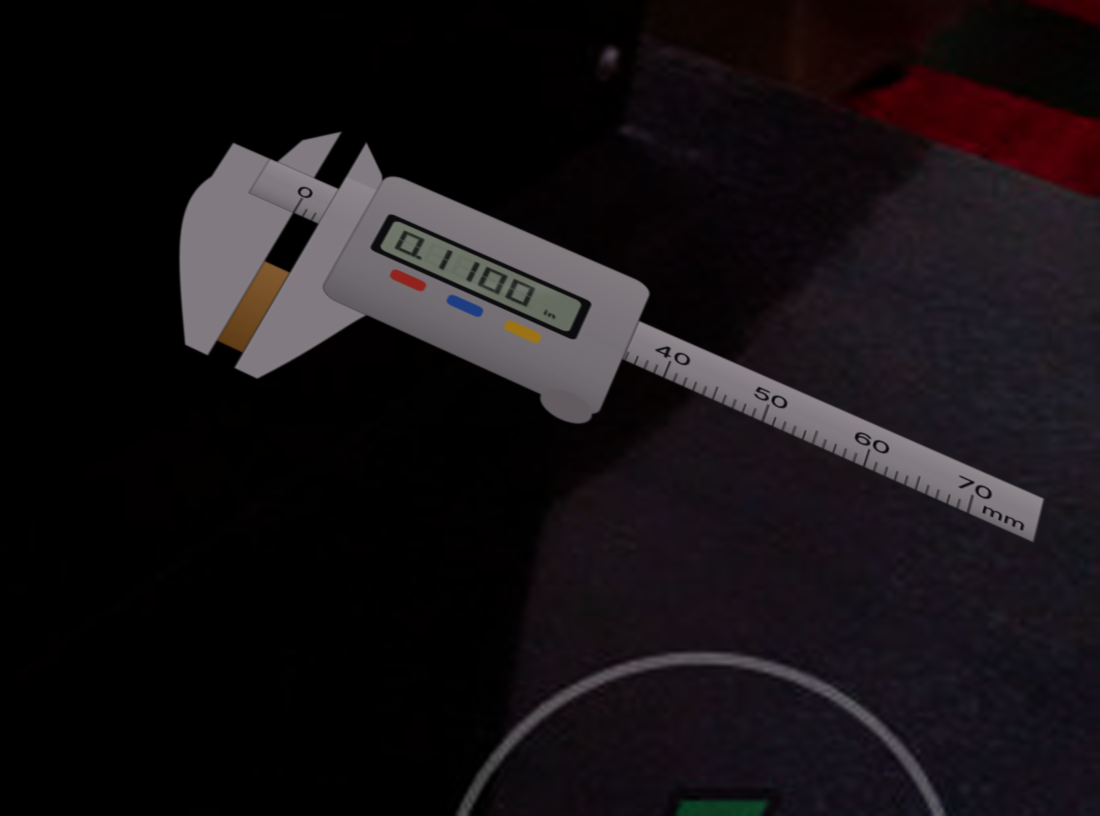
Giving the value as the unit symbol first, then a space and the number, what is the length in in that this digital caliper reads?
in 0.1100
